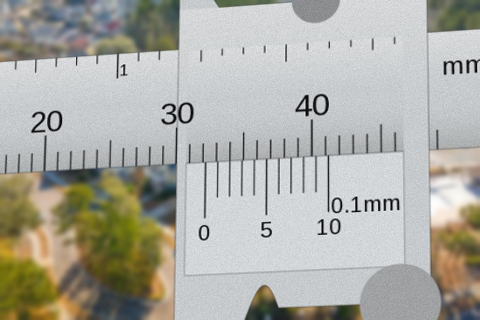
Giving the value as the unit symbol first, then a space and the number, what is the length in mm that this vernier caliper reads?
mm 32.2
